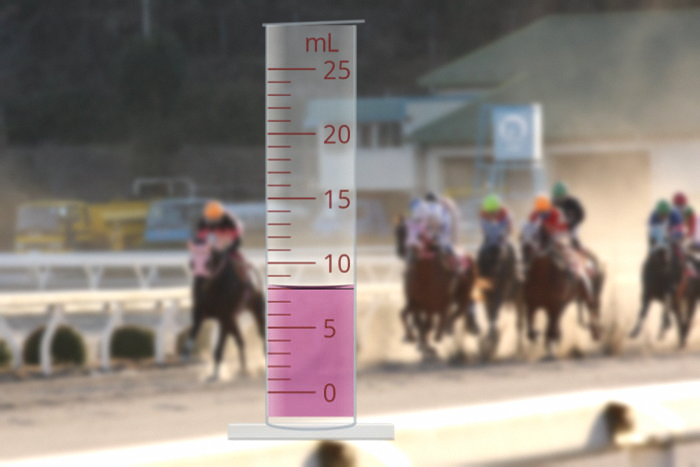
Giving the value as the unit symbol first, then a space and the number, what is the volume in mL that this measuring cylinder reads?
mL 8
